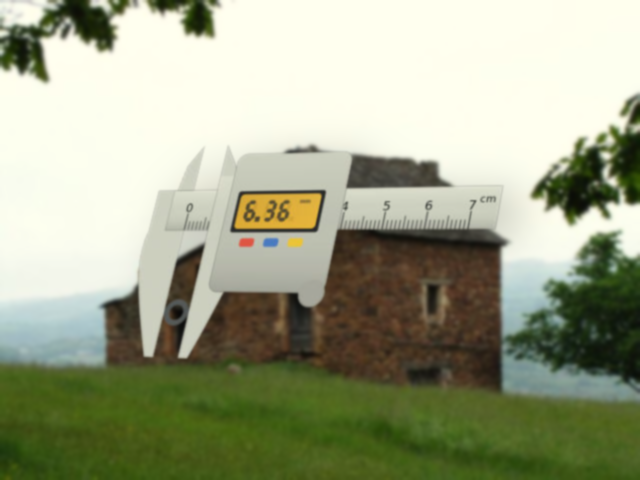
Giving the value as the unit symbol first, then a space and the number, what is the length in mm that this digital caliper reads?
mm 6.36
